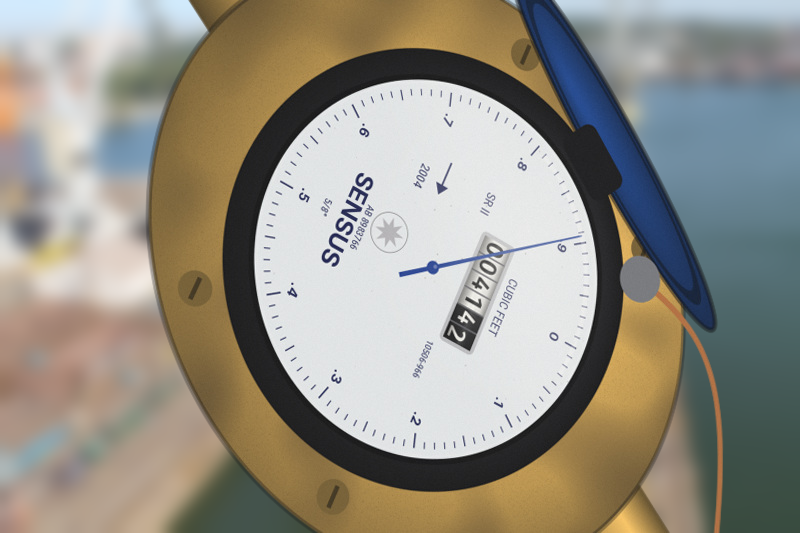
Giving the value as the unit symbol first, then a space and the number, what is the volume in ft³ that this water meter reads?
ft³ 4141.89
